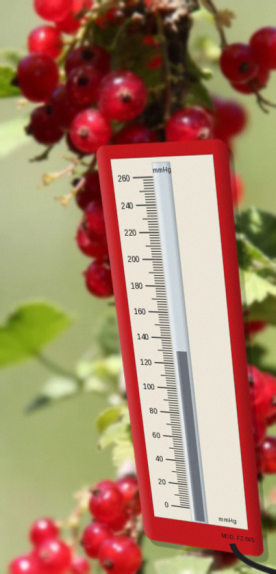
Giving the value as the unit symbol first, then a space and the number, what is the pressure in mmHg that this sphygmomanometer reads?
mmHg 130
